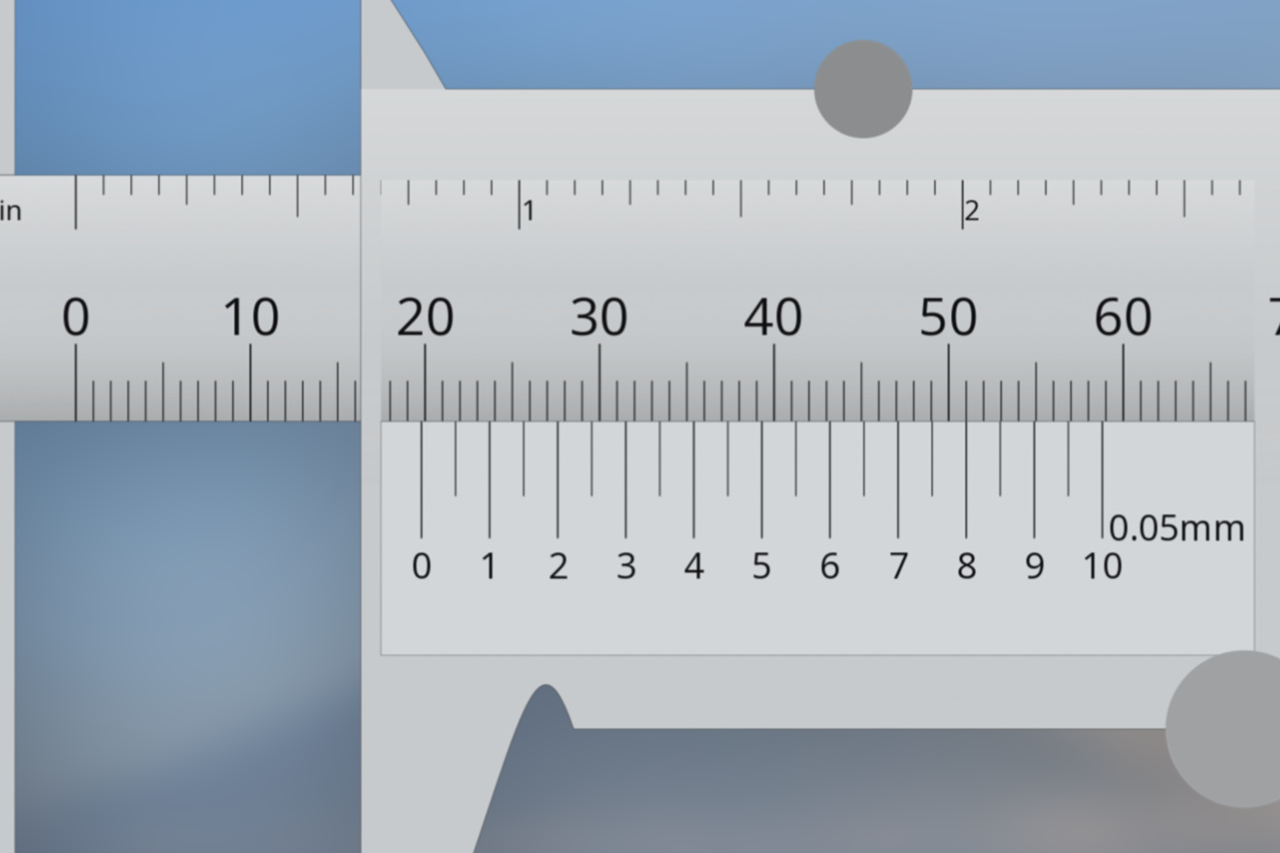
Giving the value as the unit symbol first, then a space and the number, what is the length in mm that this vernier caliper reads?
mm 19.8
